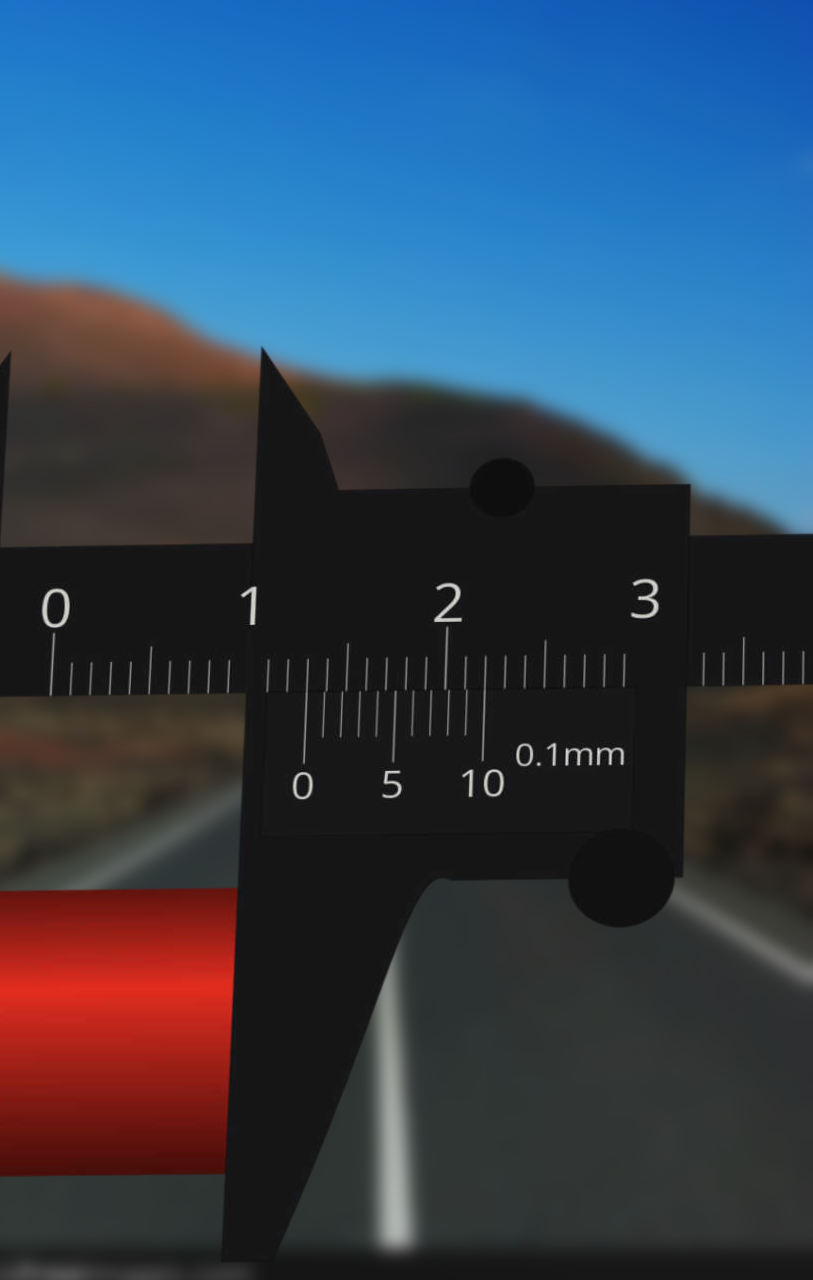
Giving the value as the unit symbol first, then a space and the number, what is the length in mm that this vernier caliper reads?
mm 13.0
